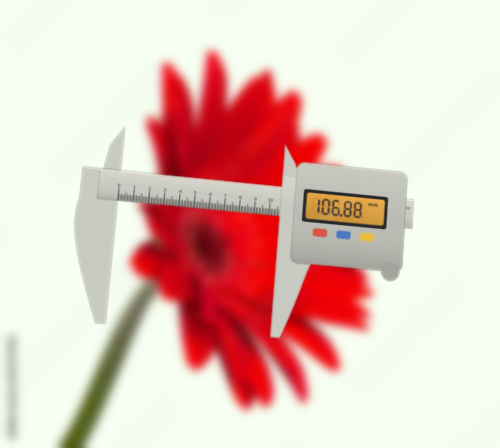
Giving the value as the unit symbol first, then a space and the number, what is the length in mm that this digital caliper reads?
mm 106.88
